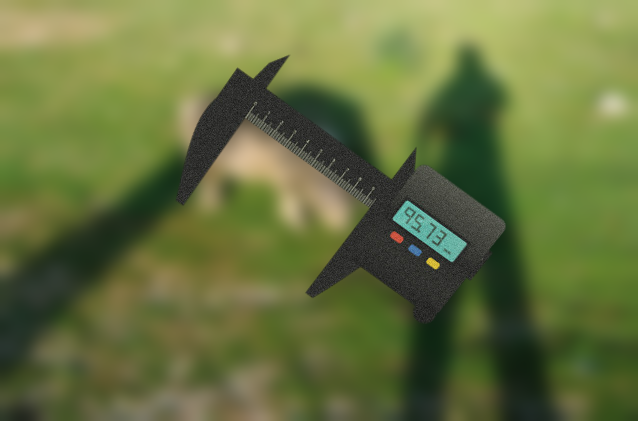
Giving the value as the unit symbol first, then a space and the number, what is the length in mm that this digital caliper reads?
mm 95.73
